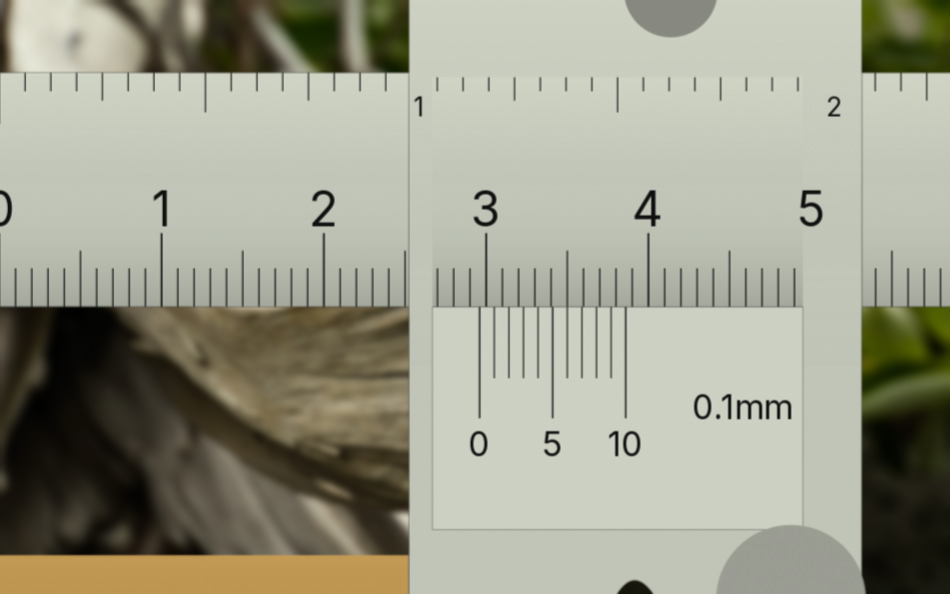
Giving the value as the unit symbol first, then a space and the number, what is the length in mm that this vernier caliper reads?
mm 29.6
